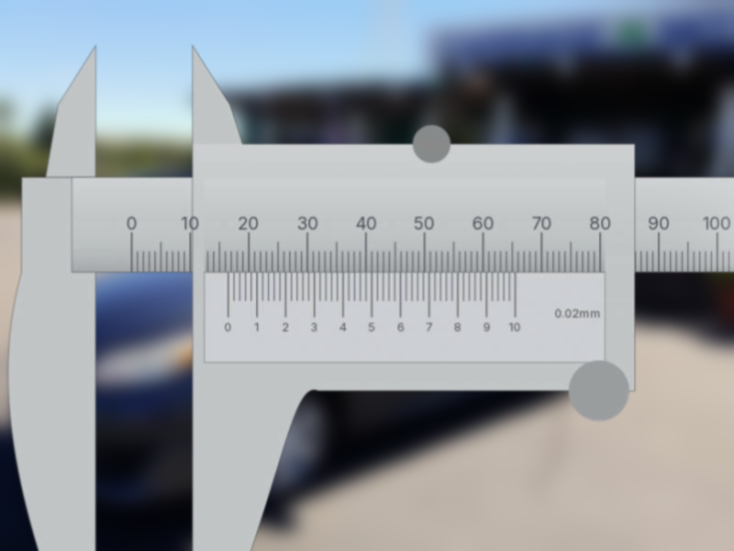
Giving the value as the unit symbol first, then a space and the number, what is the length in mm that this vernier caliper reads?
mm 16.5
